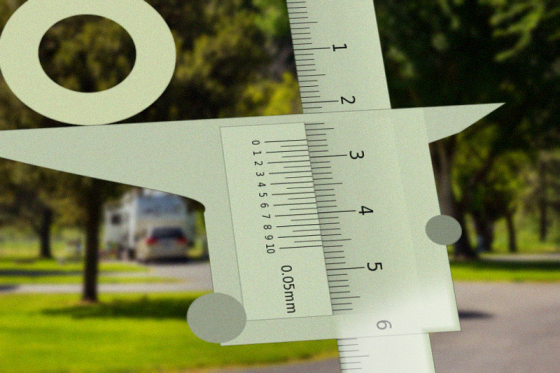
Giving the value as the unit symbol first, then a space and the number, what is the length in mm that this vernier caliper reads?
mm 26.8
